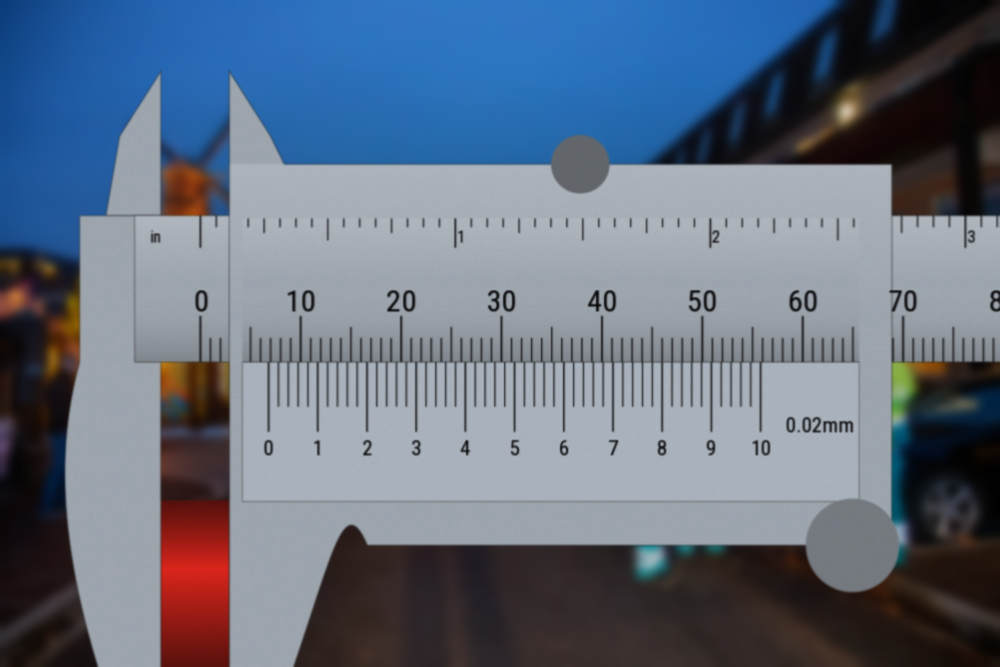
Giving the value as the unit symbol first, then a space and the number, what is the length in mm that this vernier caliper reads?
mm 6.8
